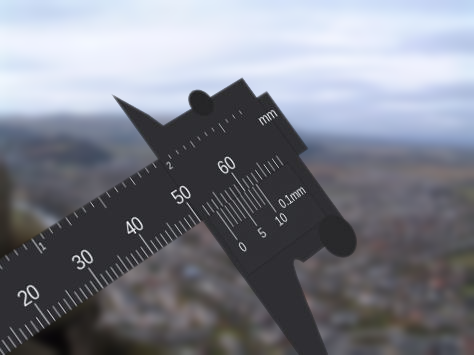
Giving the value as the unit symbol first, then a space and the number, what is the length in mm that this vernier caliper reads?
mm 53.5
